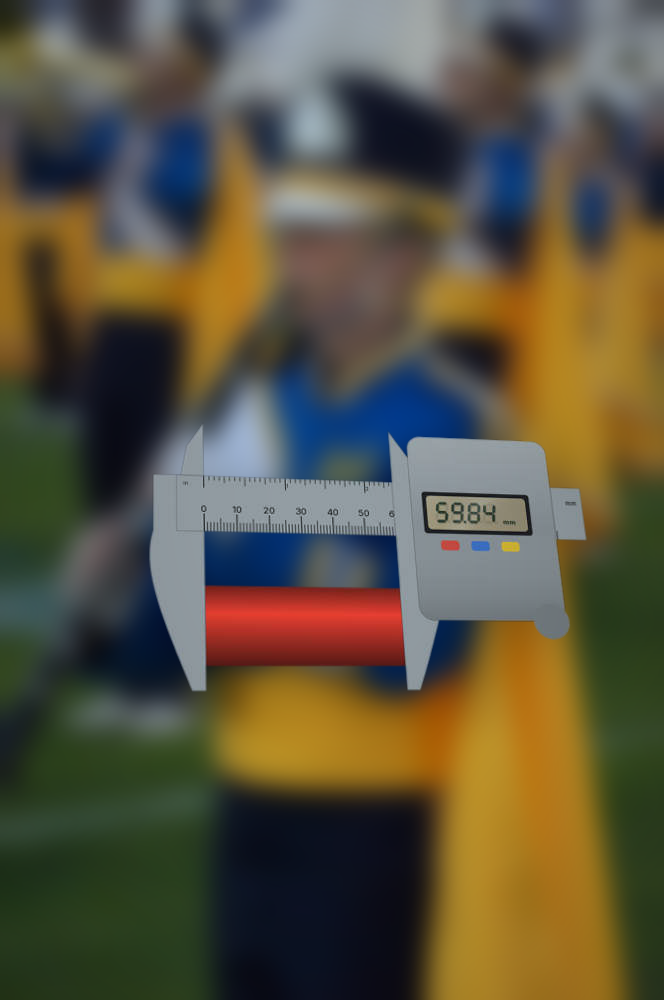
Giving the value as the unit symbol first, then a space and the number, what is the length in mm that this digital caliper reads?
mm 59.84
